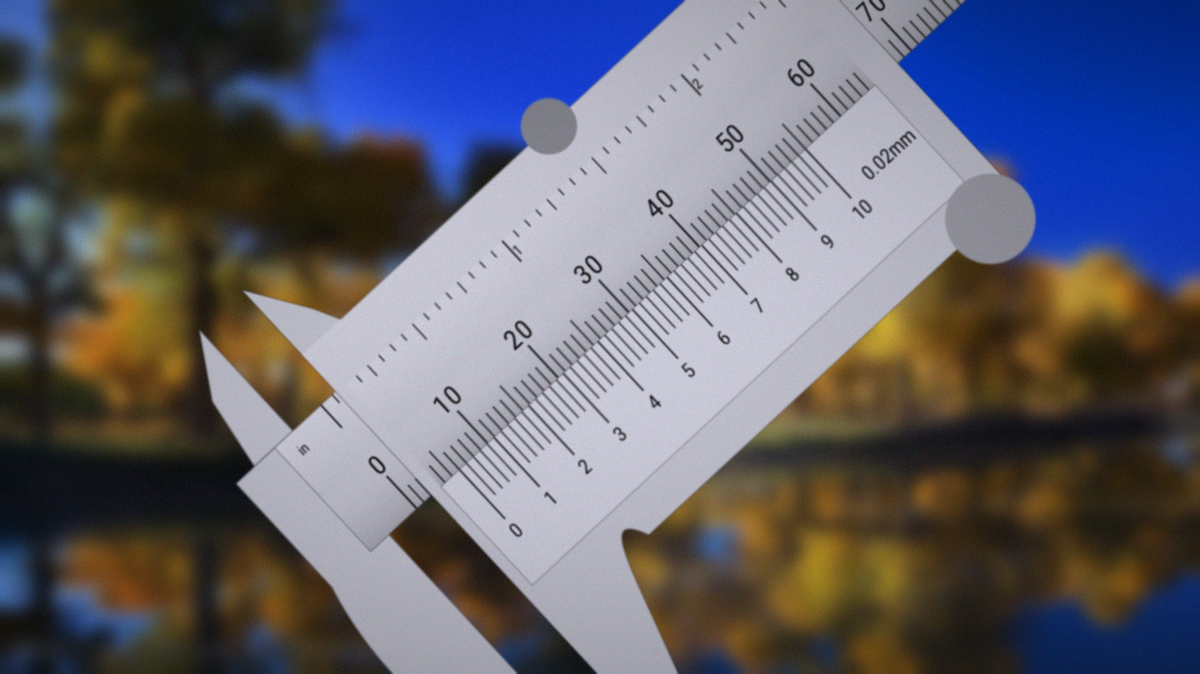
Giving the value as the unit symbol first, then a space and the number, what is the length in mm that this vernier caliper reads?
mm 6.0
